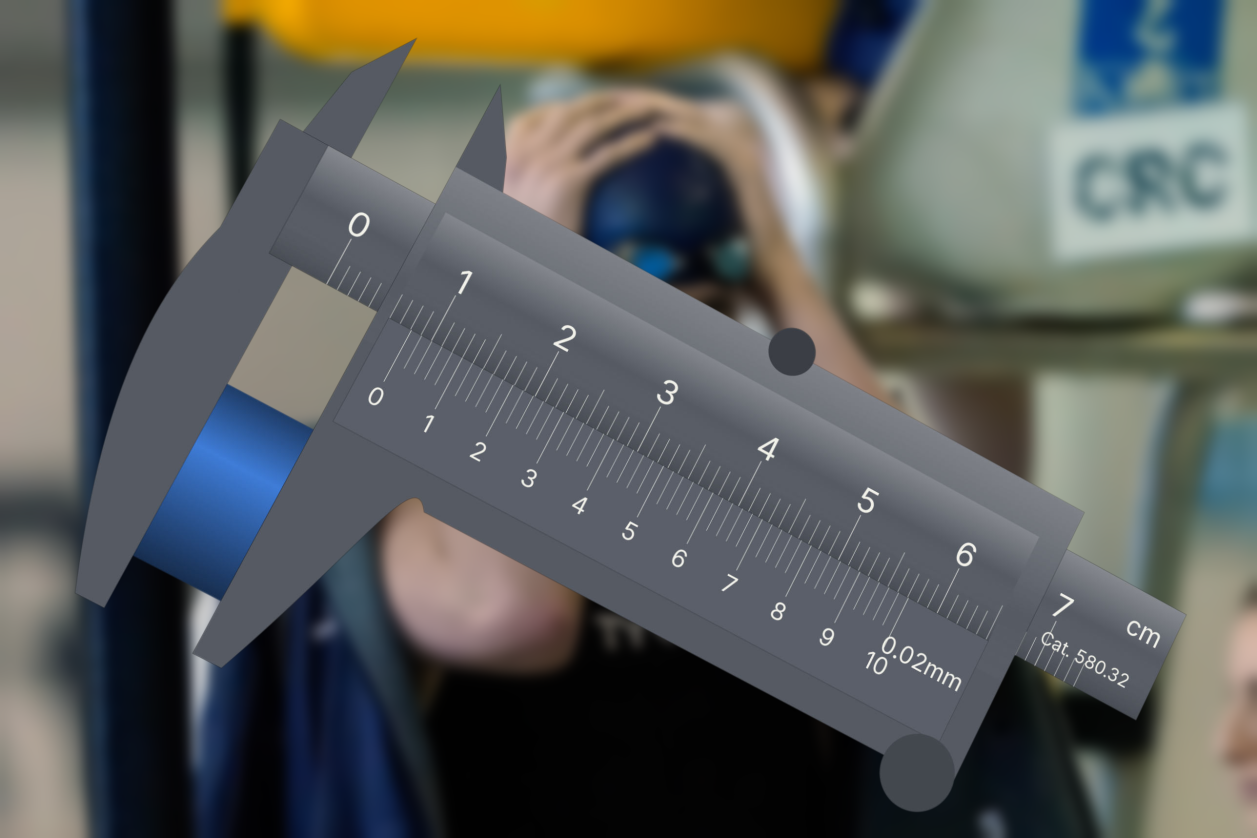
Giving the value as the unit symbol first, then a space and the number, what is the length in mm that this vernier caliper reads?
mm 8.1
